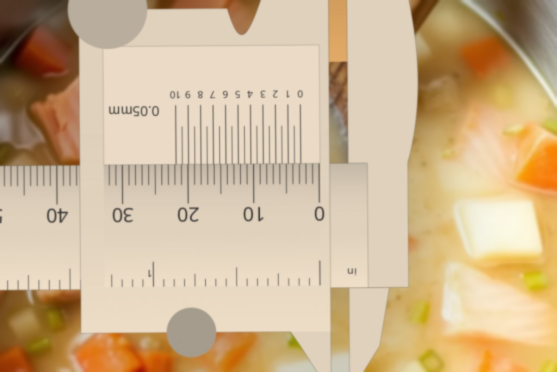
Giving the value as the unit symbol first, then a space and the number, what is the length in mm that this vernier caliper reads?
mm 2.8
